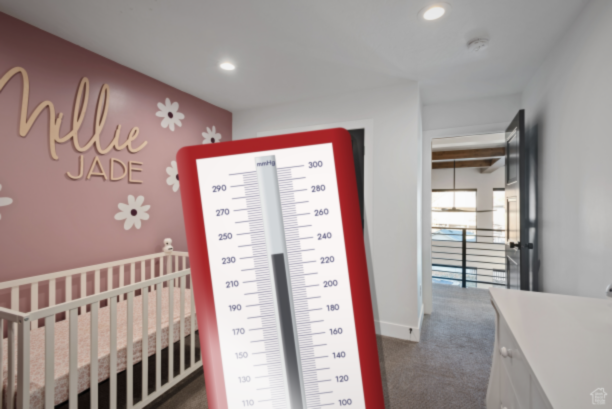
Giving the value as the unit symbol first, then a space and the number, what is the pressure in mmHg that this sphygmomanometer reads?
mmHg 230
